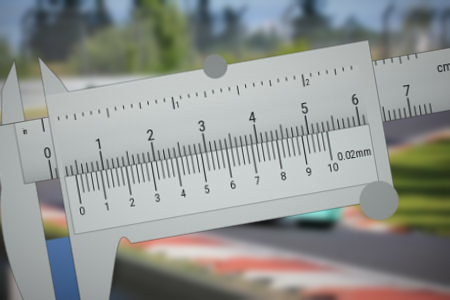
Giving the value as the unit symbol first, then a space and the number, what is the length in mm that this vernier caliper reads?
mm 4.6
